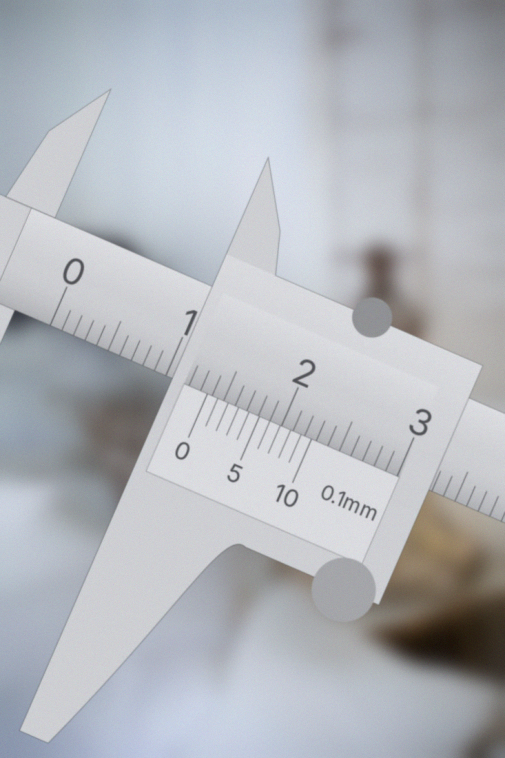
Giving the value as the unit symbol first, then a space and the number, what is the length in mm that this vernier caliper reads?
mm 13.6
